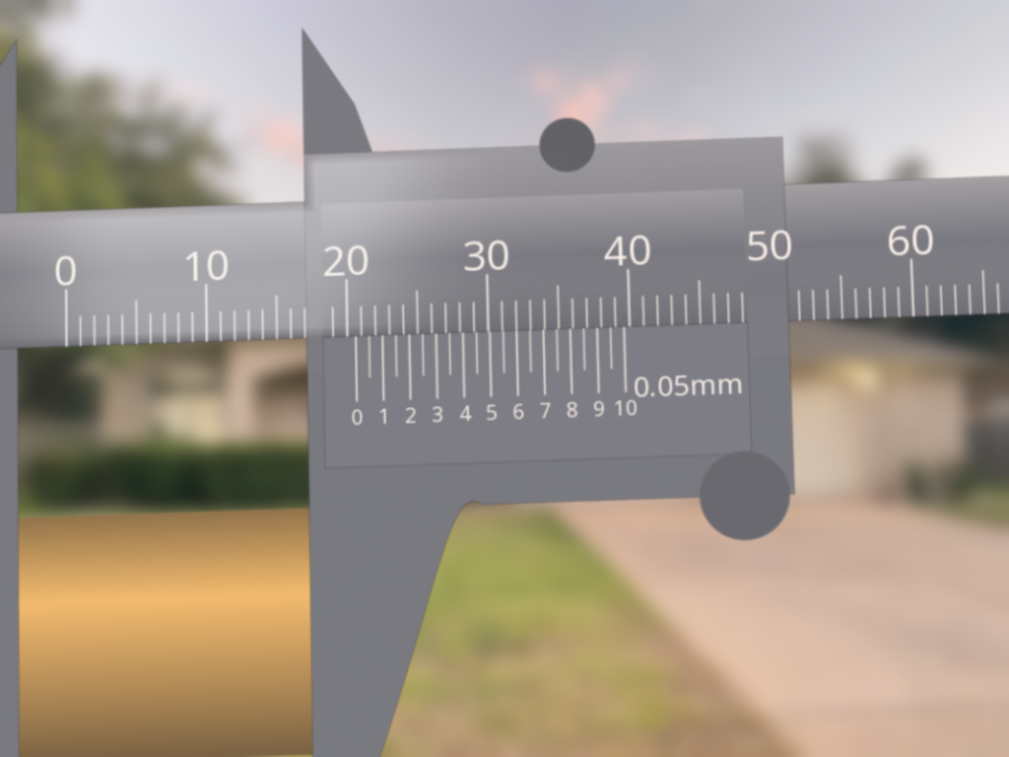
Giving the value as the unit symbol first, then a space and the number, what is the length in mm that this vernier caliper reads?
mm 20.6
